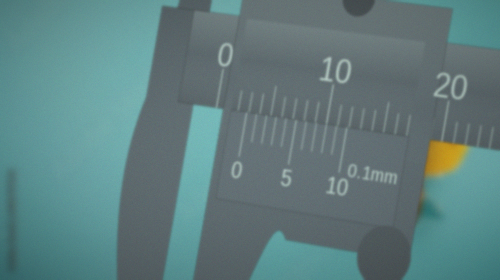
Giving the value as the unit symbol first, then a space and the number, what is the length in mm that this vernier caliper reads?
mm 2.8
